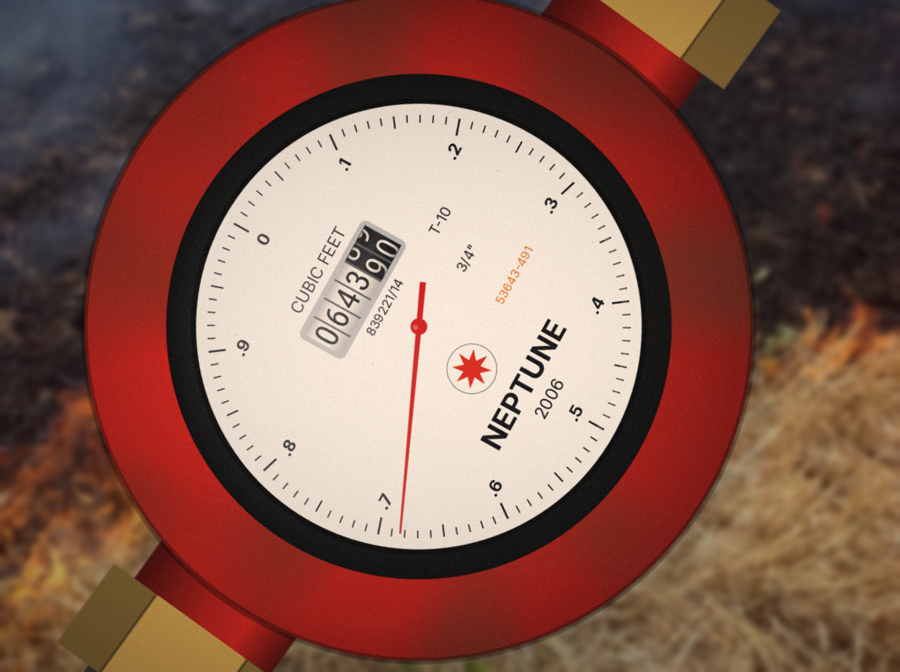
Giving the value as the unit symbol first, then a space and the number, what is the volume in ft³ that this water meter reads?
ft³ 64389.68
